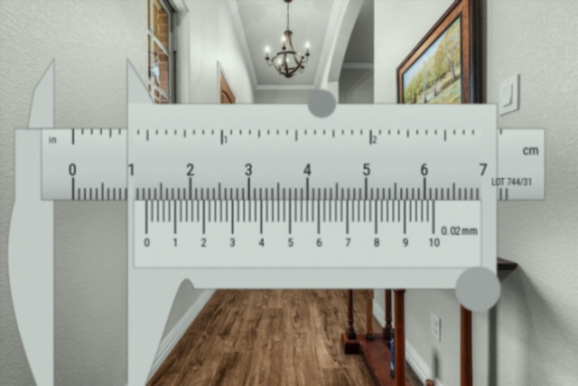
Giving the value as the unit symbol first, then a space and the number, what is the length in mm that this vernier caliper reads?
mm 12.5
